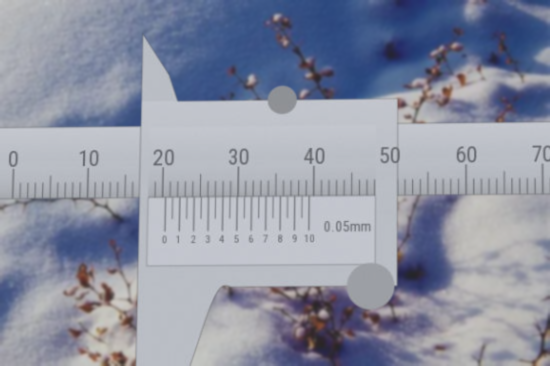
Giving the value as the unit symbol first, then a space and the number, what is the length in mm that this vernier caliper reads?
mm 20.4
